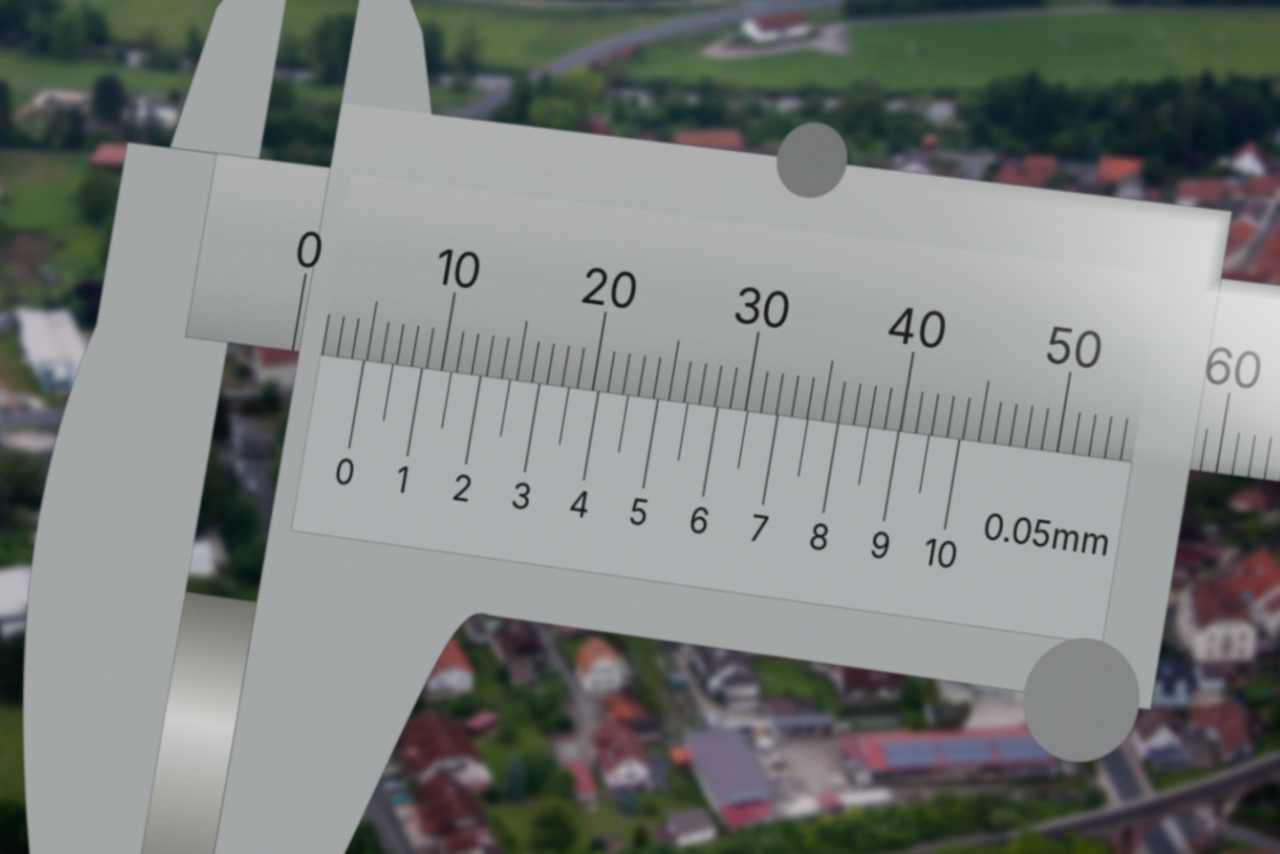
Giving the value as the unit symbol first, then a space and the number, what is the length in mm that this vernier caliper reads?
mm 4.8
